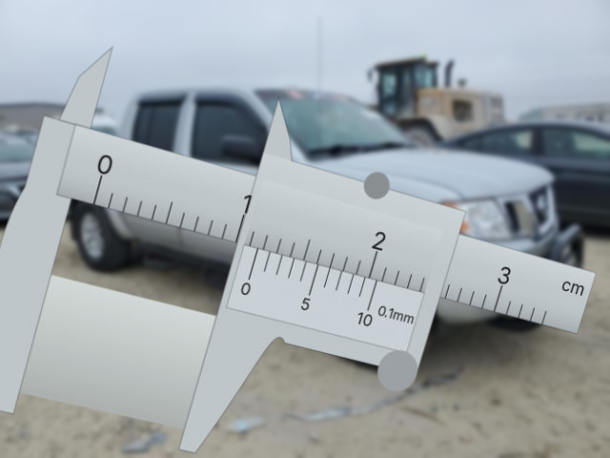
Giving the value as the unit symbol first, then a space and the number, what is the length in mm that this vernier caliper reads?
mm 11.6
